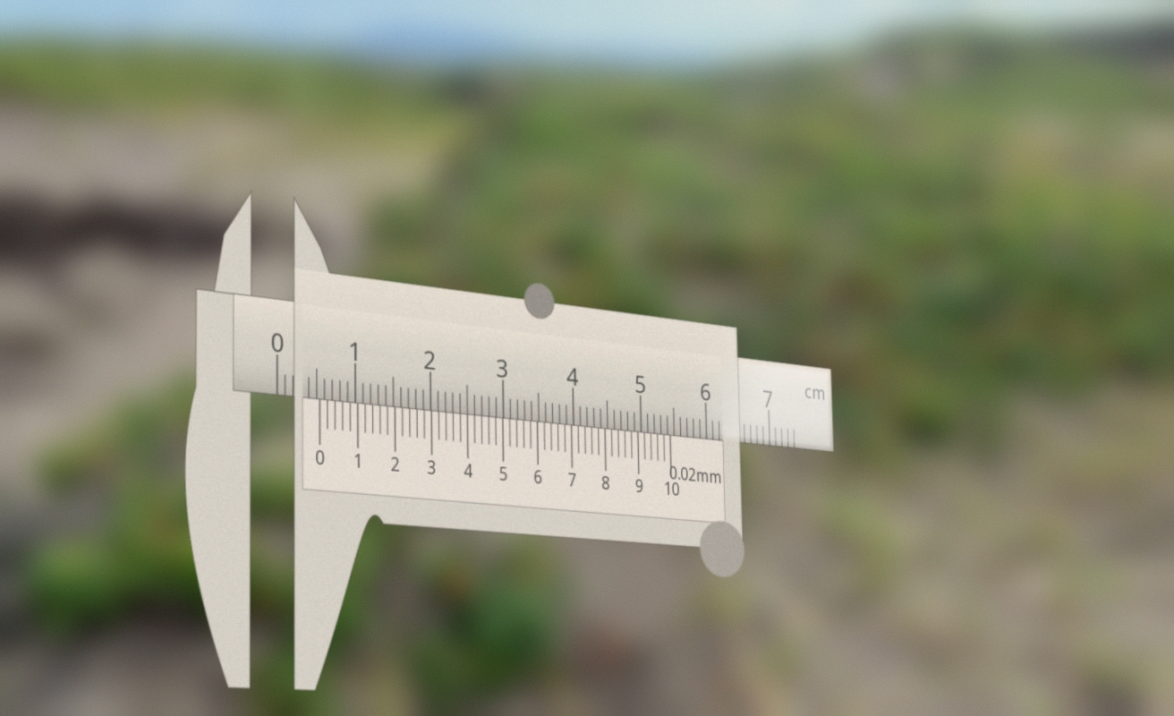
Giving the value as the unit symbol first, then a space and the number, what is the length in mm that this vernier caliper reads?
mm 5.4
